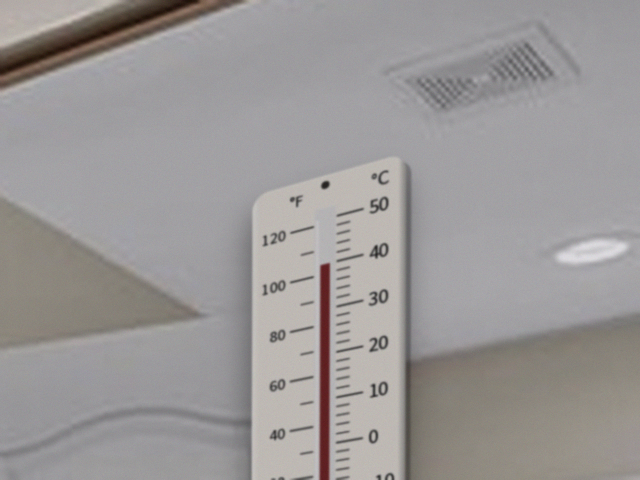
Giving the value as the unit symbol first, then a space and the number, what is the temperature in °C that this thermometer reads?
°C 40
